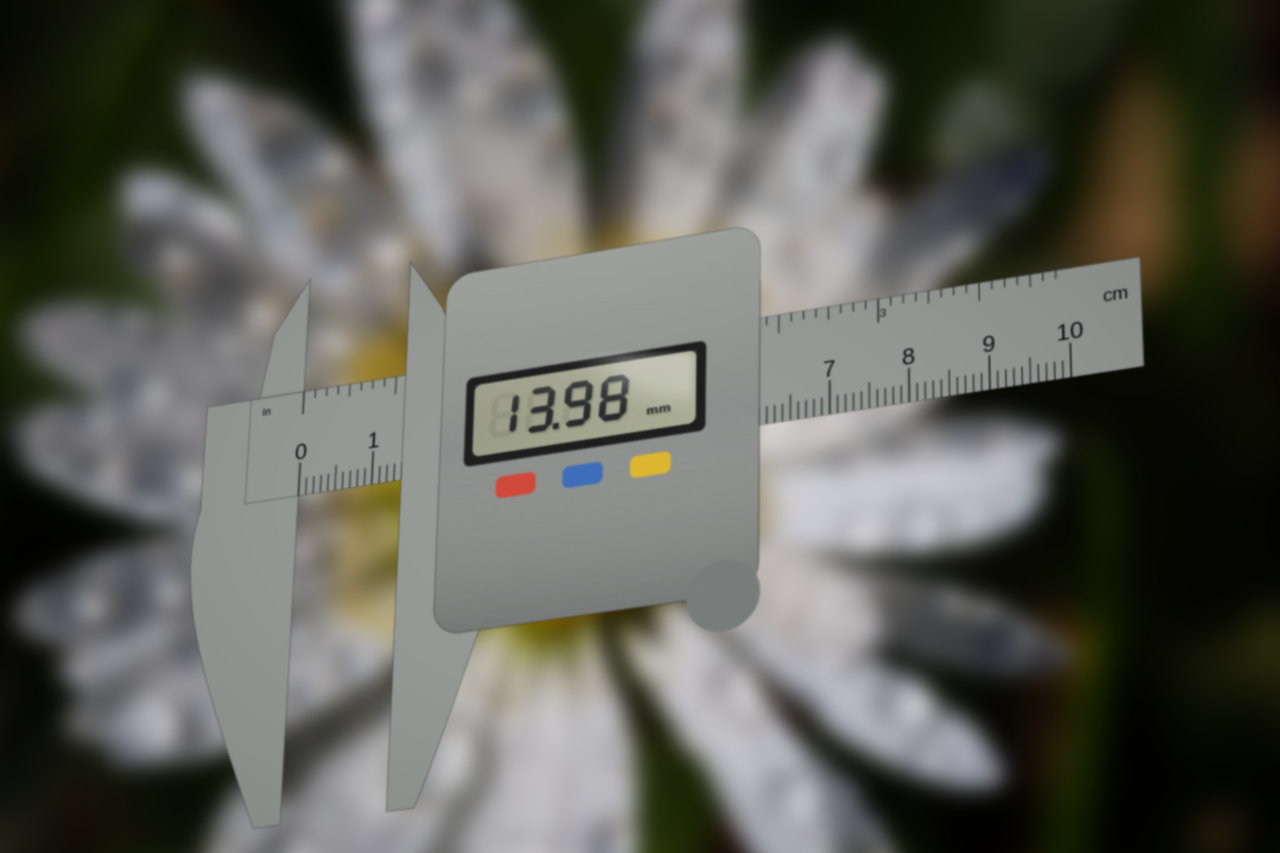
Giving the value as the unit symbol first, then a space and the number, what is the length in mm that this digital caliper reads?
mm 13.98
